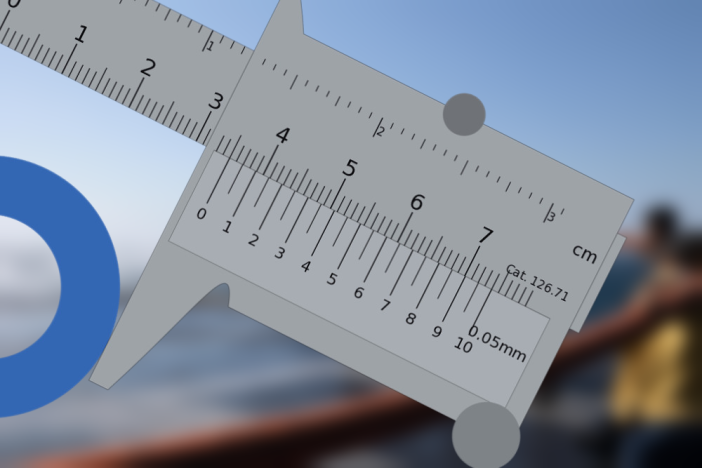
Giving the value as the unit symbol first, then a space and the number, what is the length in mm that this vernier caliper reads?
mm 35.0
